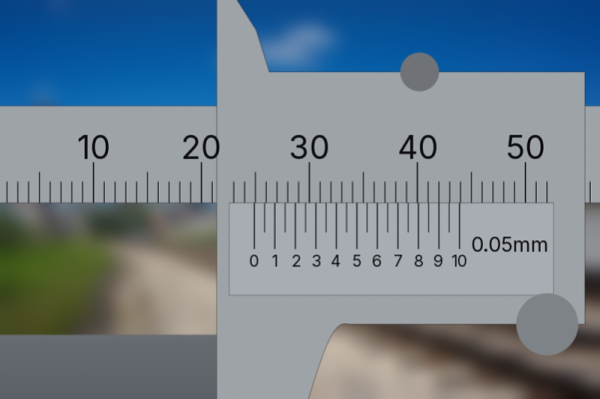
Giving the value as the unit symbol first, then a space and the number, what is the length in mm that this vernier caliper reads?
mm 24.9
